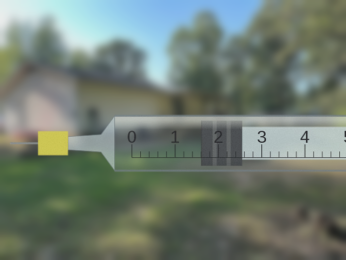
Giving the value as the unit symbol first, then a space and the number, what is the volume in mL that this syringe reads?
mL 1.6
